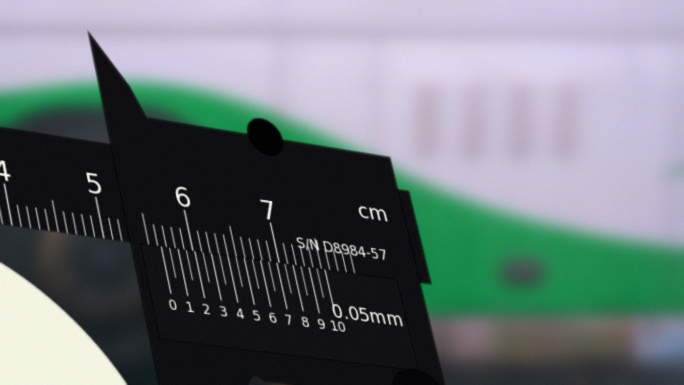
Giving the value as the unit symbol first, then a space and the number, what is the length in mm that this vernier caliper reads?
mm 56.4
